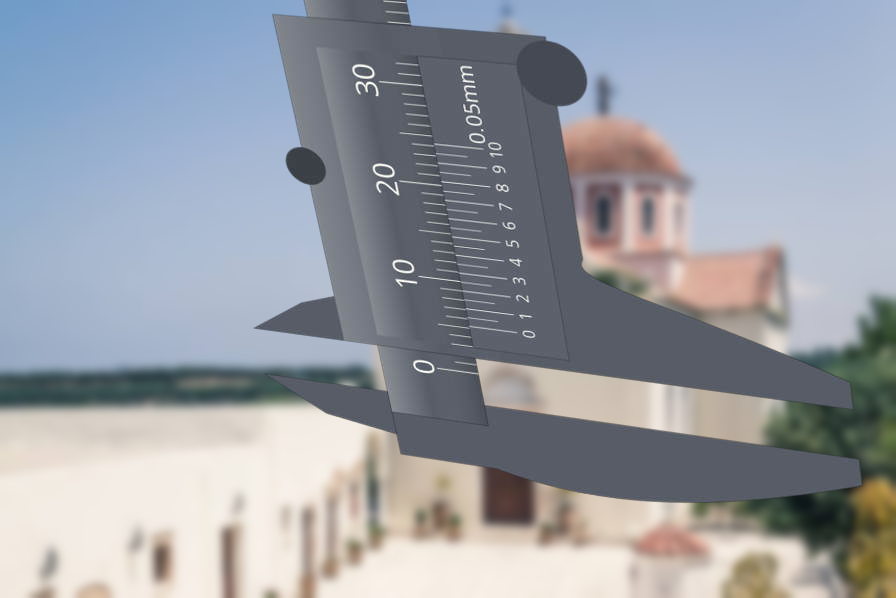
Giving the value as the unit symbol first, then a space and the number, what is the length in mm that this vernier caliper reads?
mm 5.2
